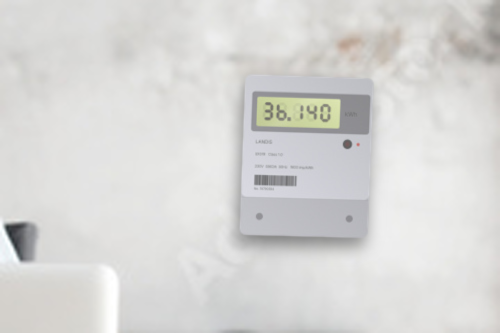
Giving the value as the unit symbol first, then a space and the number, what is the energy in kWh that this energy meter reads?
kWh 36.140
